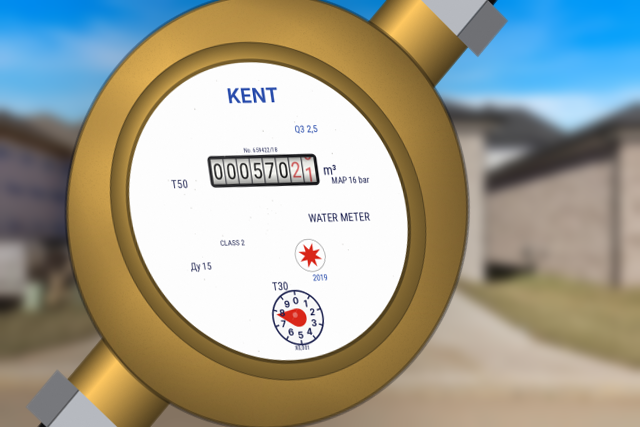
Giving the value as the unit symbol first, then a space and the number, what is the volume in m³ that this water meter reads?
m³ 570.207
